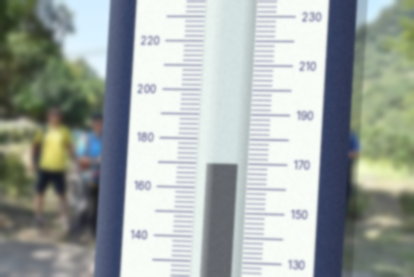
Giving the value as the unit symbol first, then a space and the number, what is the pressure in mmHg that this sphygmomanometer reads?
mmHg 170
